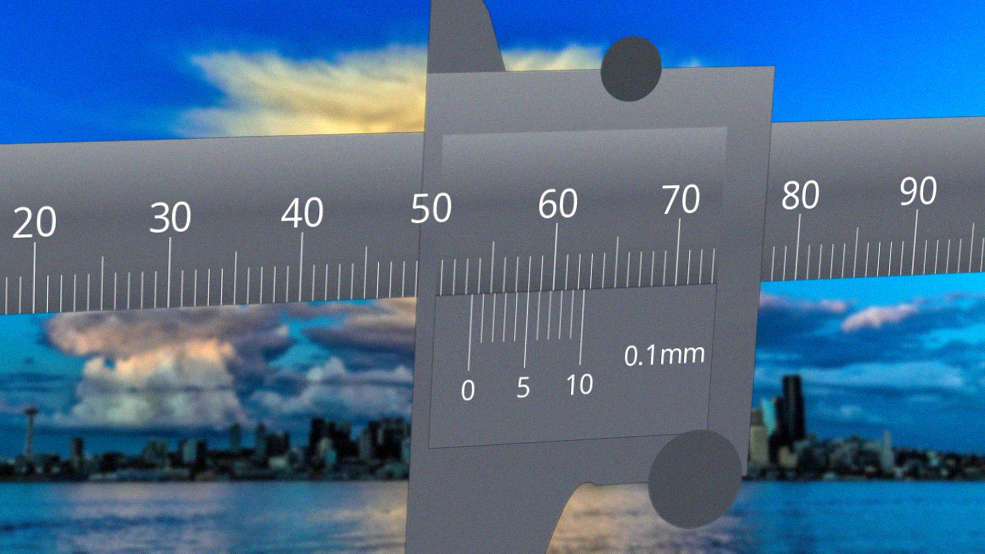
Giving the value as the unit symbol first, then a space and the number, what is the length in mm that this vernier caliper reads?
mm 53.5
